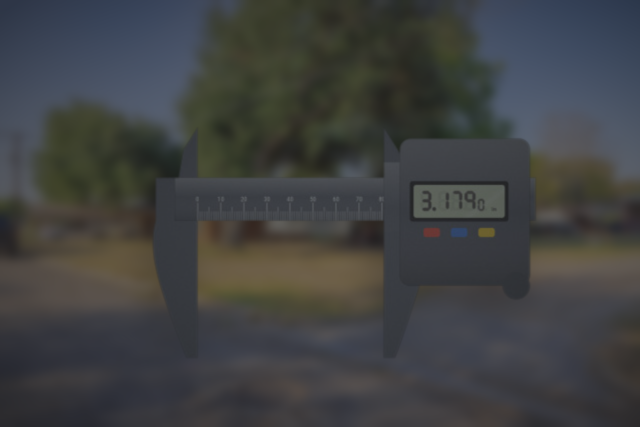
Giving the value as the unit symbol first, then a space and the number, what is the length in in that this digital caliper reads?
in 3.1790
